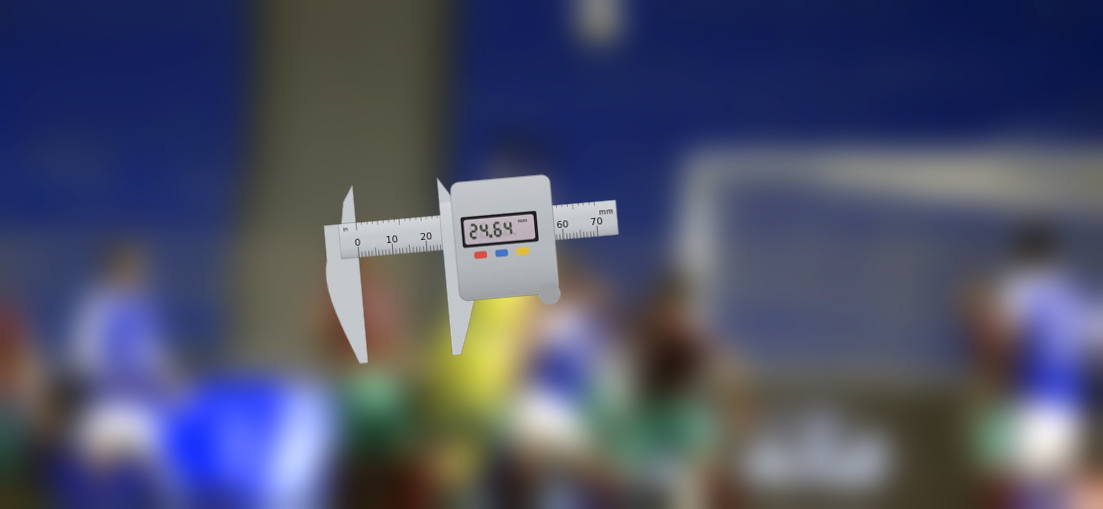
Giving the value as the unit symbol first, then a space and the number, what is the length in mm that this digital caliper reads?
mm 24.64
